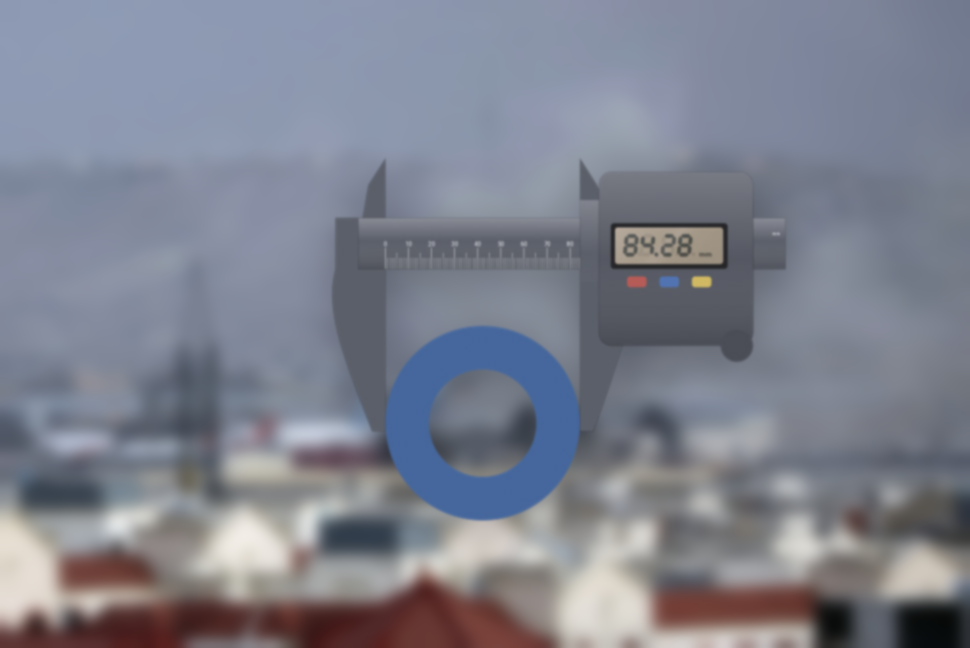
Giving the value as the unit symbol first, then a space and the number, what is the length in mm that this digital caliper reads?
mm 84.28
